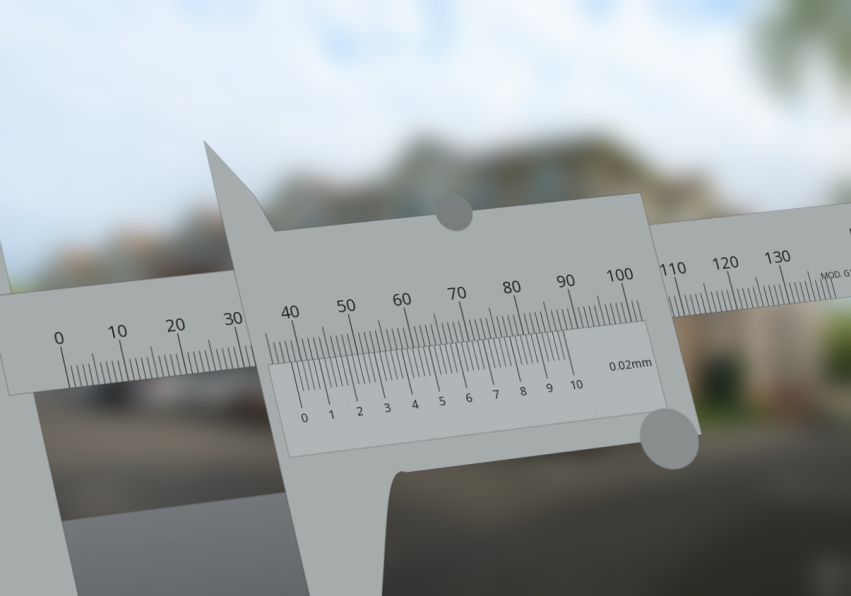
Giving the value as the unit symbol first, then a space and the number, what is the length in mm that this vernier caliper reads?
mm 38.2
